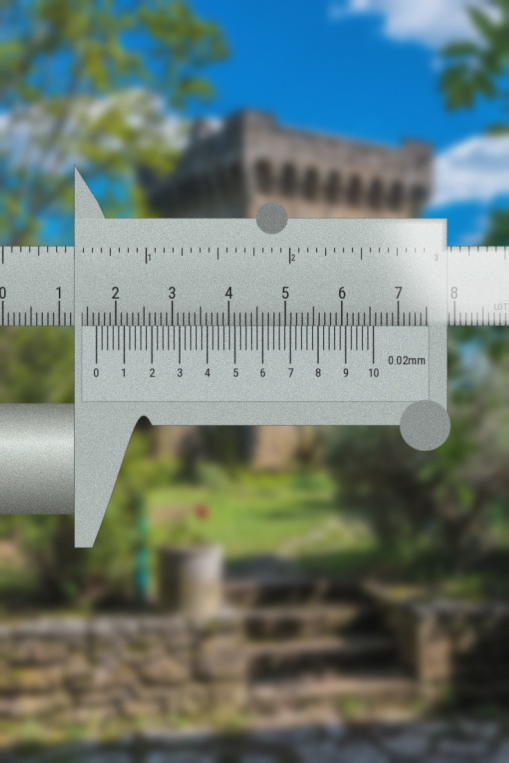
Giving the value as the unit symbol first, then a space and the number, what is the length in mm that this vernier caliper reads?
mm 16.6
